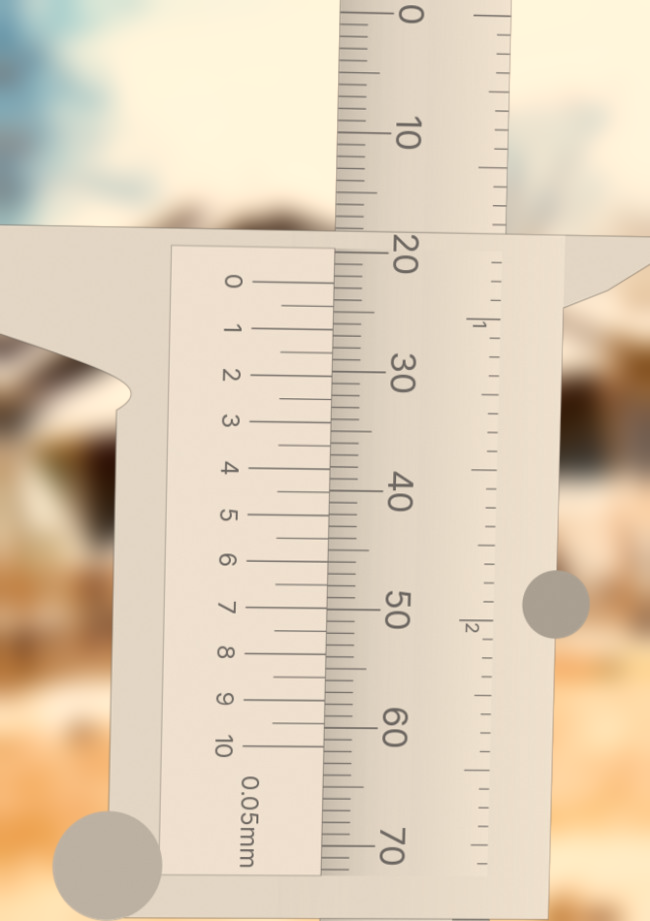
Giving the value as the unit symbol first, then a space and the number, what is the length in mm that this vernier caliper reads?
mm 22.6
